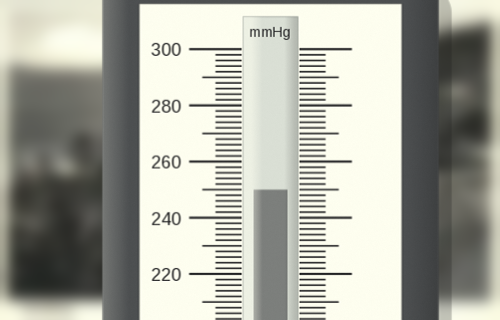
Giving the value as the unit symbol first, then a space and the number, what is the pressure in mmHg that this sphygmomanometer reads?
mmHg 250
